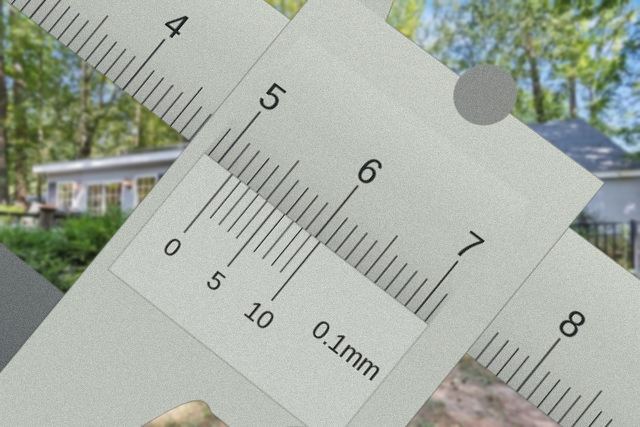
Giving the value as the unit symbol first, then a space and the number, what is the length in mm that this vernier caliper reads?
mm 51.5
